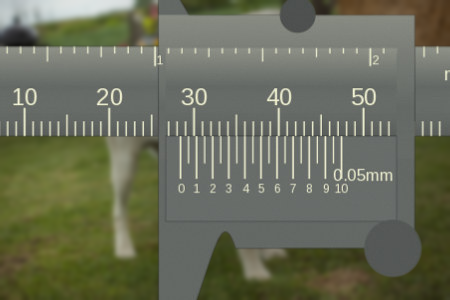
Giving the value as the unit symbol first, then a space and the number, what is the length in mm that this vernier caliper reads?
mm 28.4
